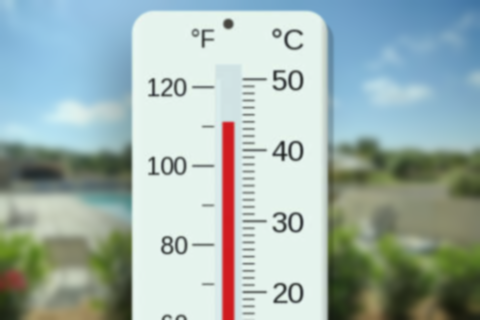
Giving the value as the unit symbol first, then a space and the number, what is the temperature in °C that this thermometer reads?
°C 44
